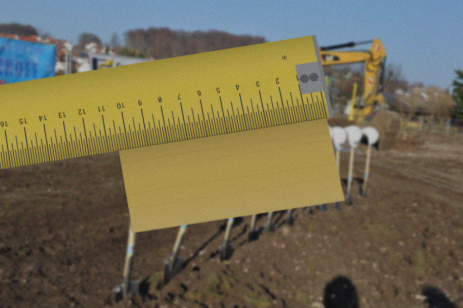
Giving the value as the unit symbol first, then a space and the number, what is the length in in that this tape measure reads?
in 10.5
